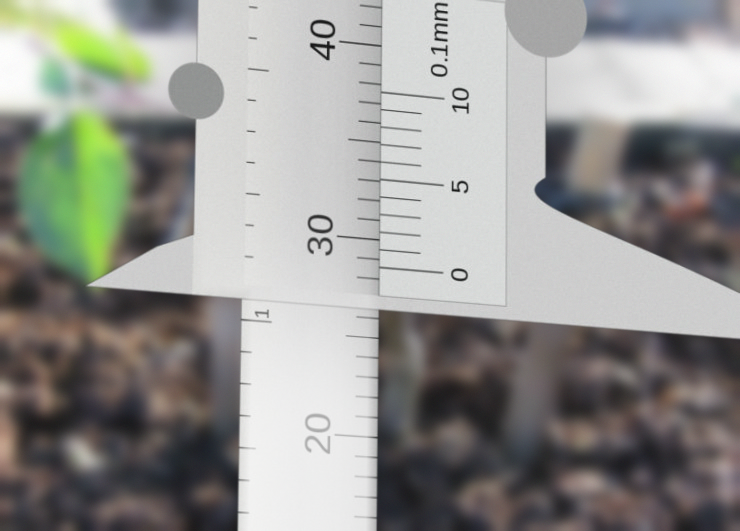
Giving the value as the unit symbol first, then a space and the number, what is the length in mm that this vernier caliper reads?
mm 28.6
